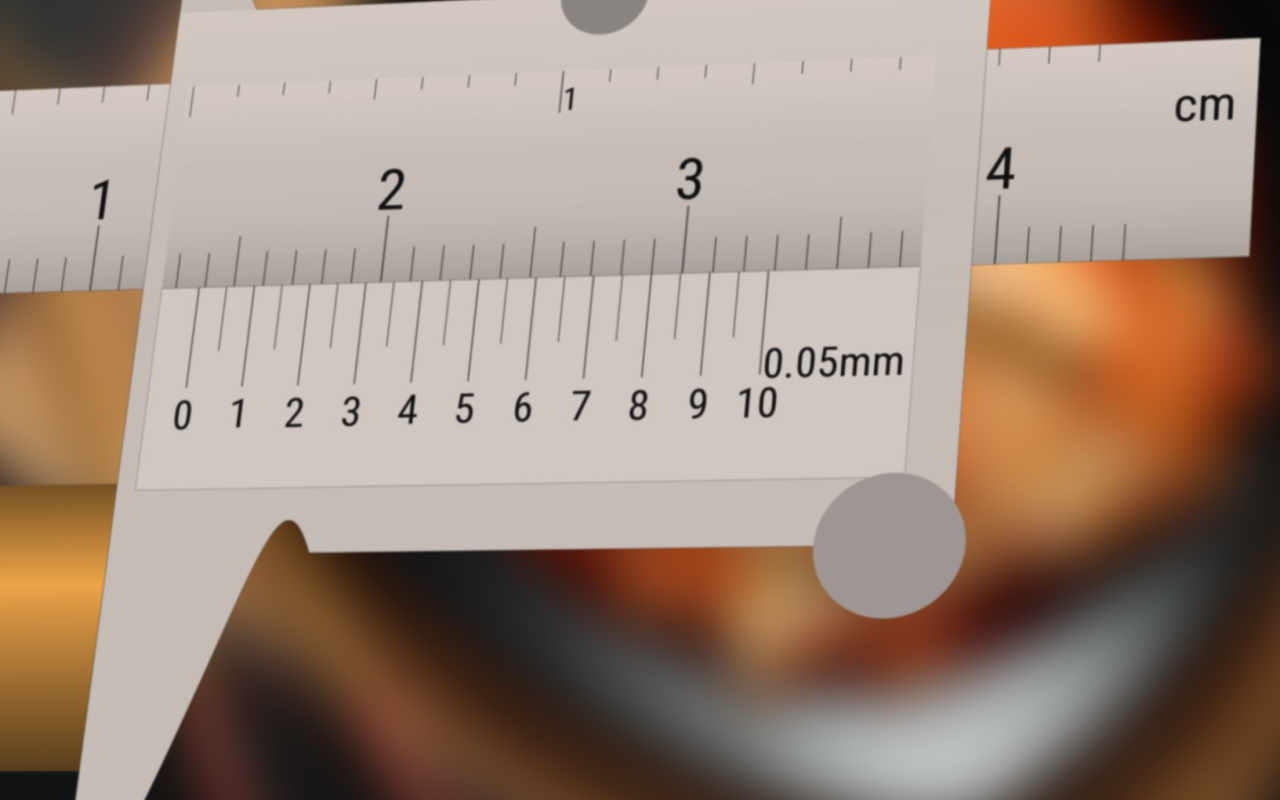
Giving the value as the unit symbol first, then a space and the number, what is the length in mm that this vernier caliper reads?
mm 13.80
